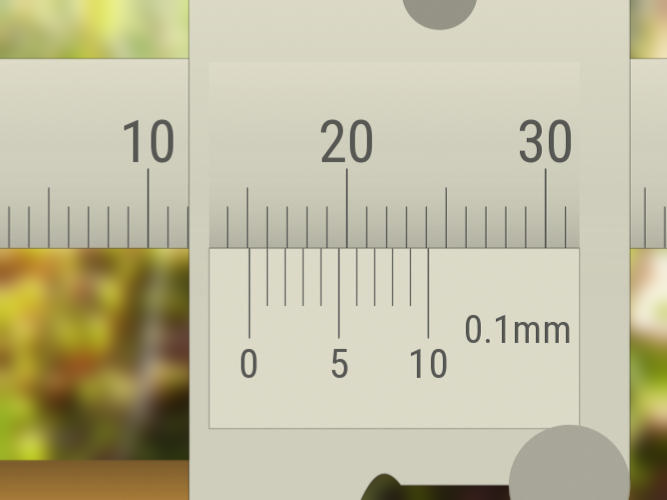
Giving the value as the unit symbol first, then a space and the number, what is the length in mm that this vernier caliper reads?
mm 15.1
